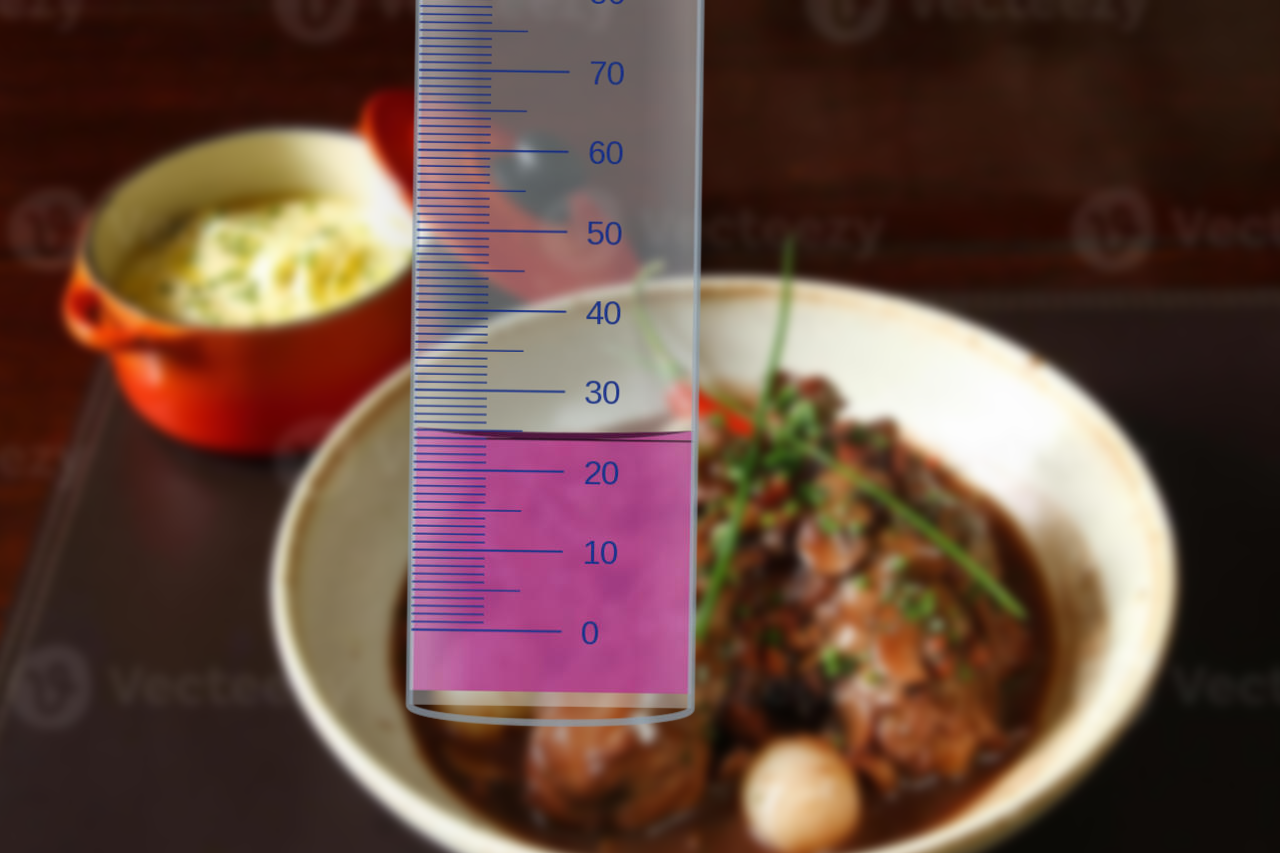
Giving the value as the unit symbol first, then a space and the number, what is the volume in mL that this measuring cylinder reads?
mL 24
